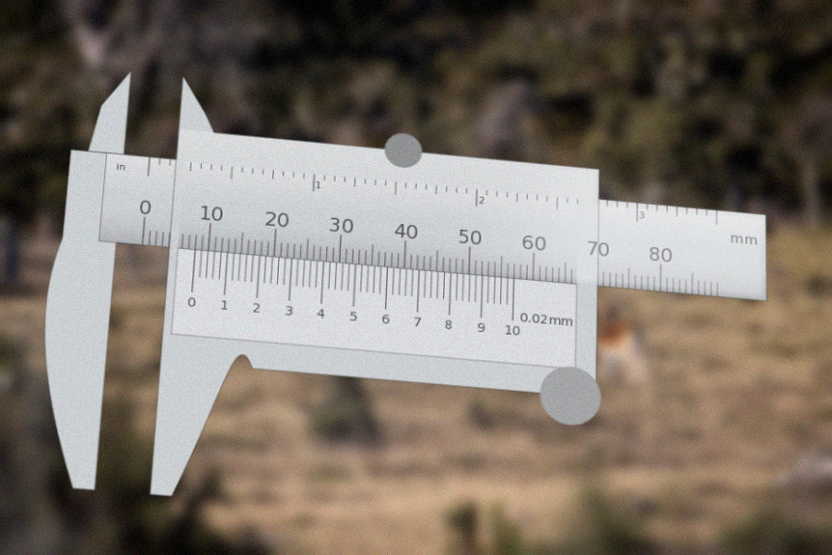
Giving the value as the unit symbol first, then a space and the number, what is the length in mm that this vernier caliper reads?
mm 8.0
